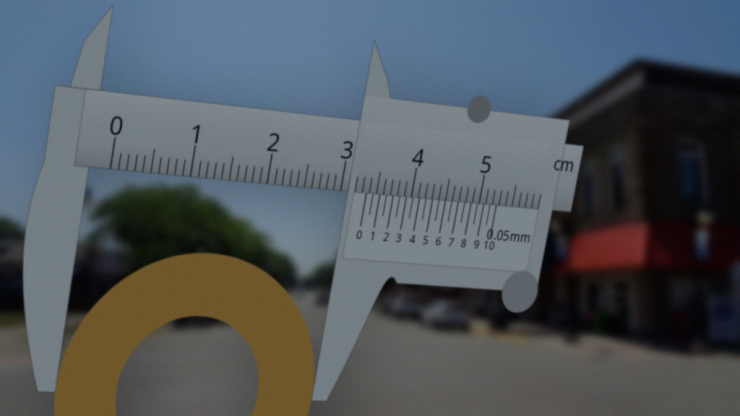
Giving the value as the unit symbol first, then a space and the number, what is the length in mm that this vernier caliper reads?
mm 33.6
